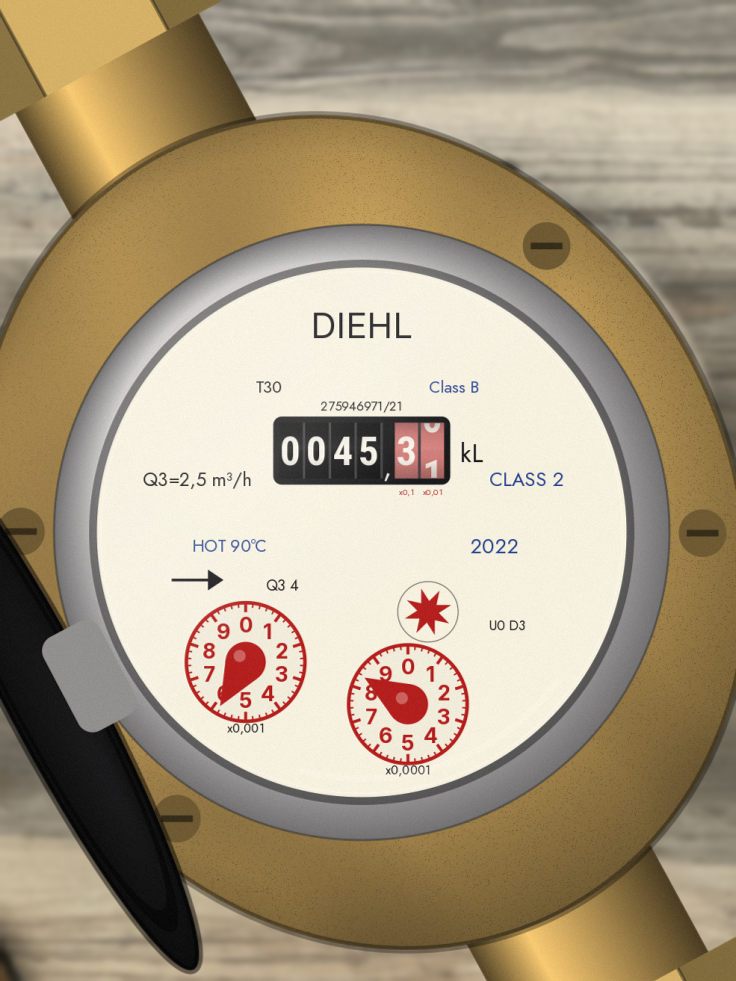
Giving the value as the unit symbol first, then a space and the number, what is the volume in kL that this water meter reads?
kL 45.3058
